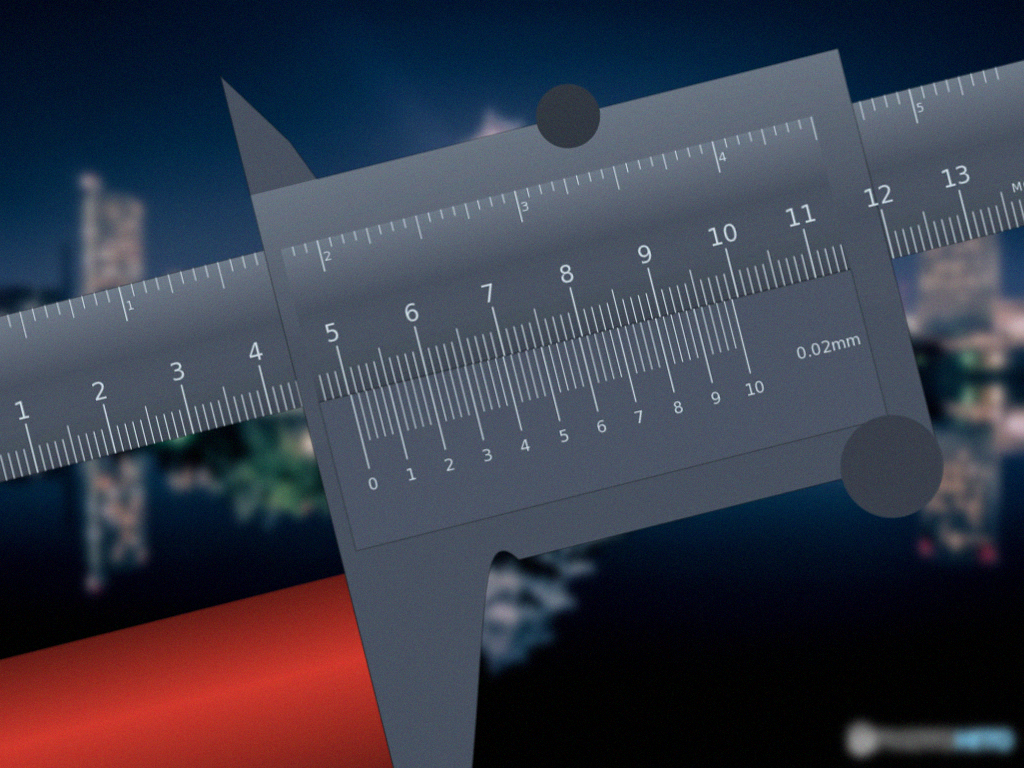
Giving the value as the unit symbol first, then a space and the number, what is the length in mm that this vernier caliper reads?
mm 50.2
